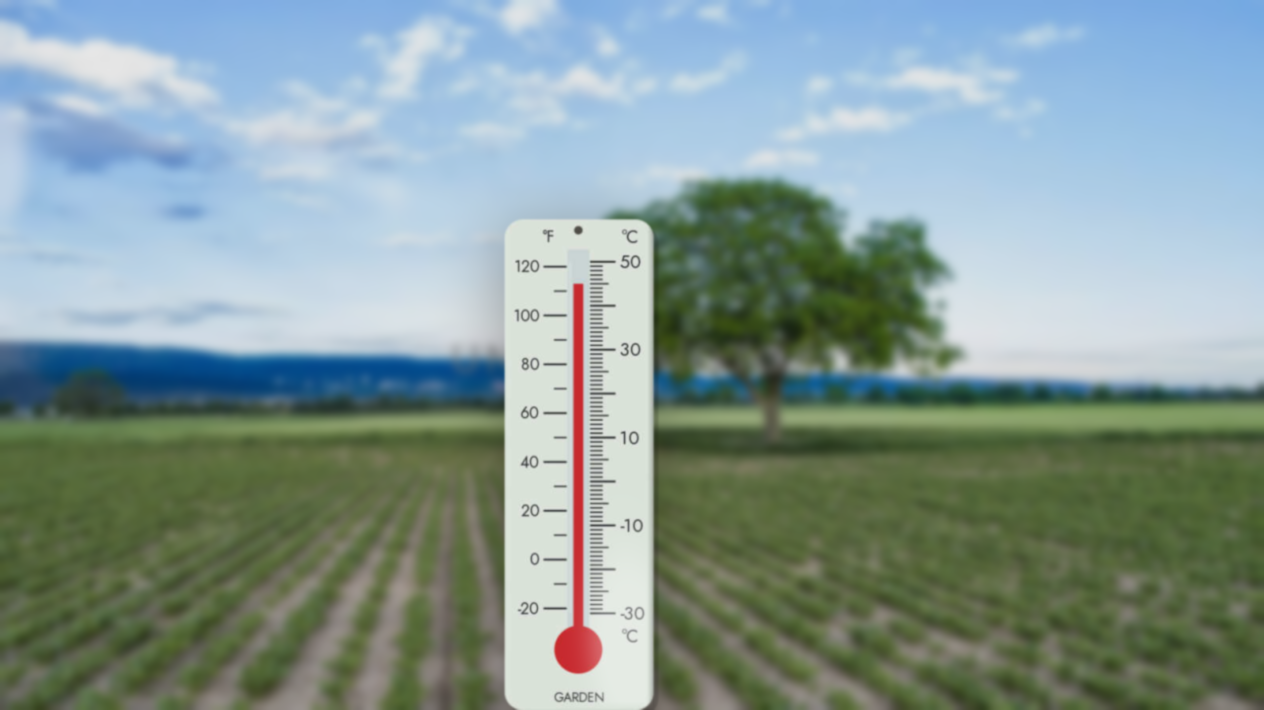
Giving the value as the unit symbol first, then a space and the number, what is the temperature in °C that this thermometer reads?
°C 45
